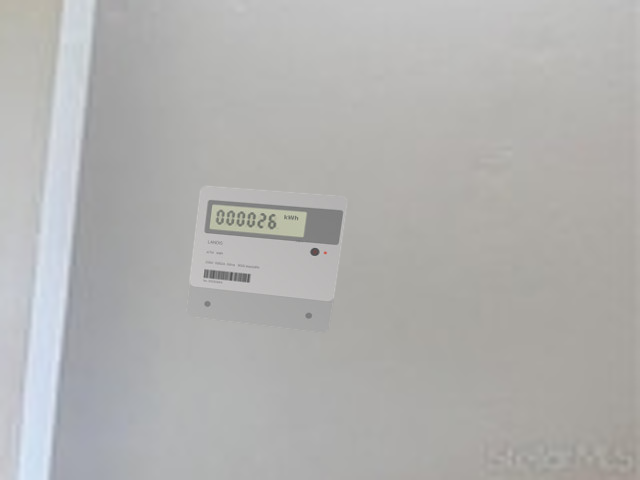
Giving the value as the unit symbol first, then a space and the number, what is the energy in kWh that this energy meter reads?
kWh 26
